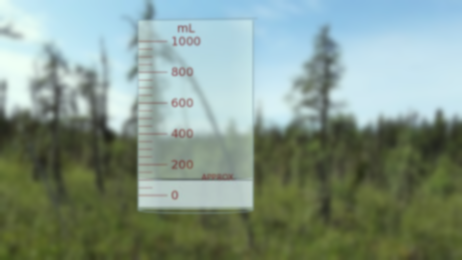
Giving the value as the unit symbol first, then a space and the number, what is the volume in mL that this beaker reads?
mL 100
